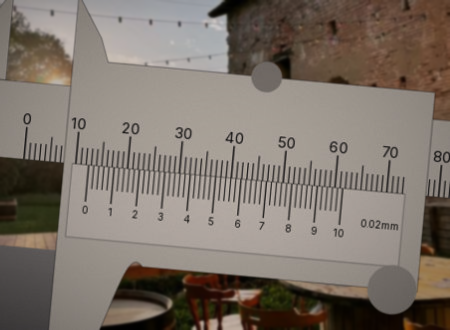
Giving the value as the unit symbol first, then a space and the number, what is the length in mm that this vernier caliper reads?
mm 12.5
